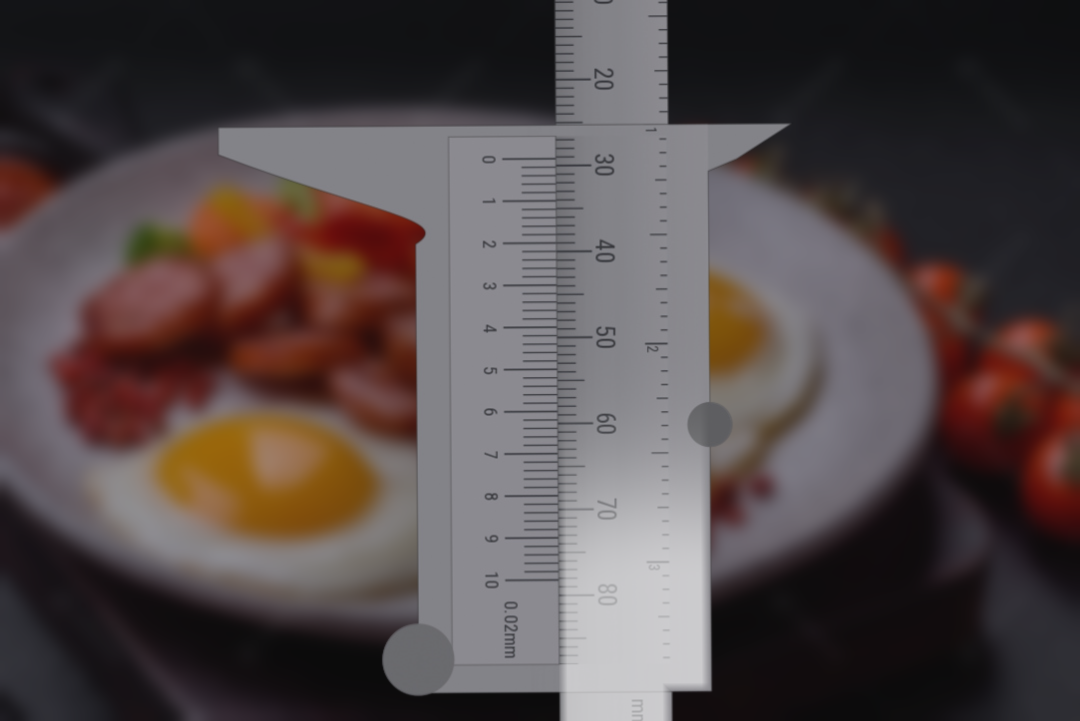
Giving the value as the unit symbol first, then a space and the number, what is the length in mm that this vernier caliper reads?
mm 29.2
